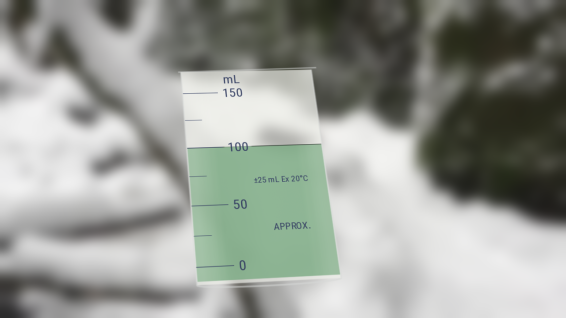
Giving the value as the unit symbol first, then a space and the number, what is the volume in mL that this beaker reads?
mL 100
